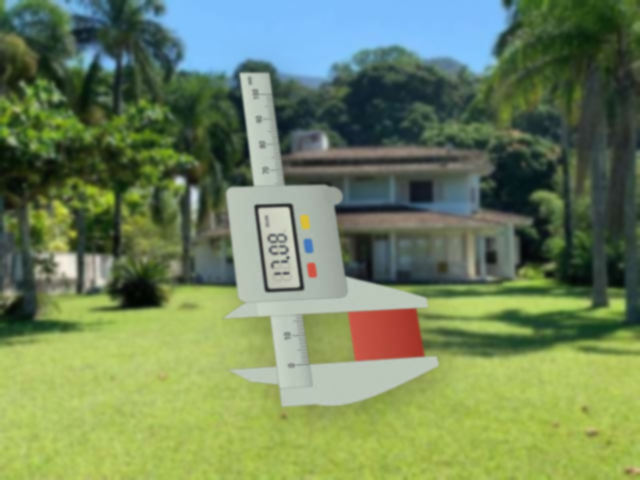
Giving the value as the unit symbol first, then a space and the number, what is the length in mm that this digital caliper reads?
mm 17.08
